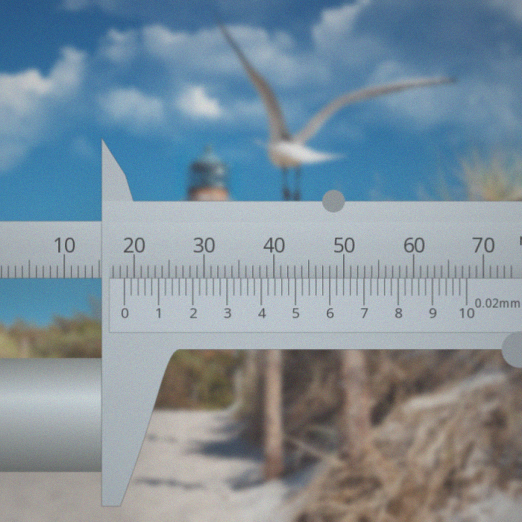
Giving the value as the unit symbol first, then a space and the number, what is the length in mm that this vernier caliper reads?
mm 18.6
